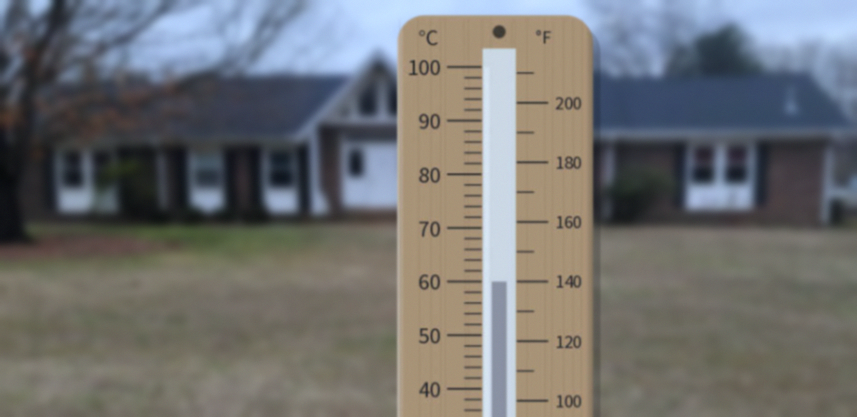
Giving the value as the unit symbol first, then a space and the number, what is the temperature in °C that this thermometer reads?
°C 60
